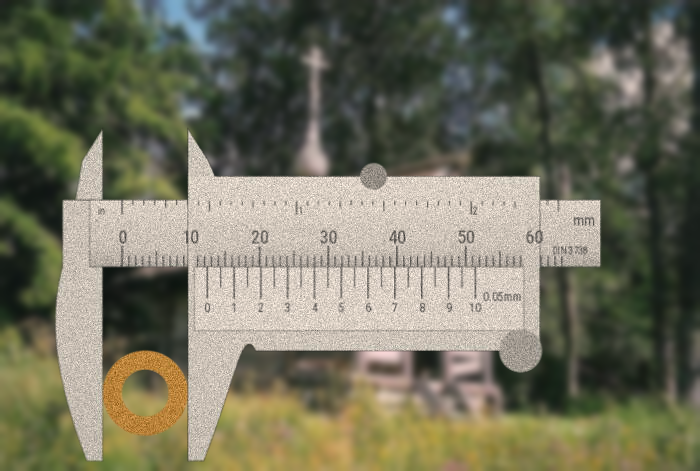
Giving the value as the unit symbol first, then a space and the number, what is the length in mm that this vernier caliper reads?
mm 12.4
